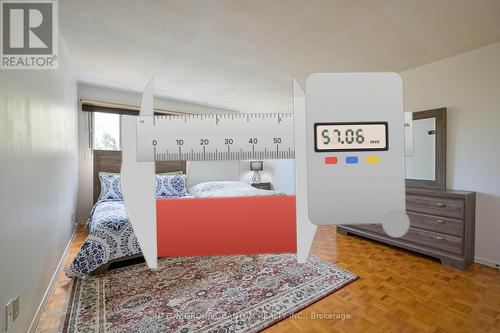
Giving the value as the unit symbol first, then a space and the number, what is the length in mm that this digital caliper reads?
mm 57.06
